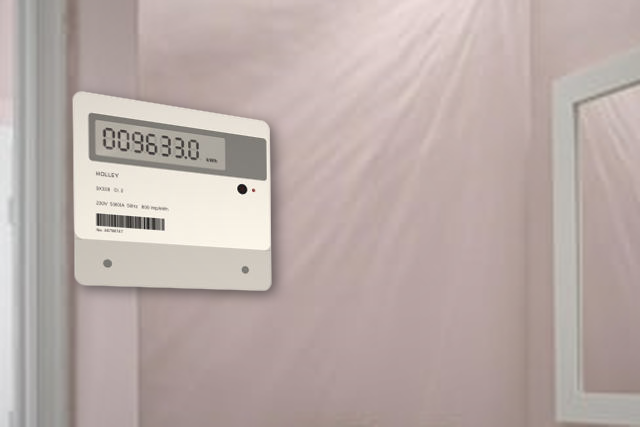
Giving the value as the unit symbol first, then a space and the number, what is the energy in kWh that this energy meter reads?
kWh 9633.0
